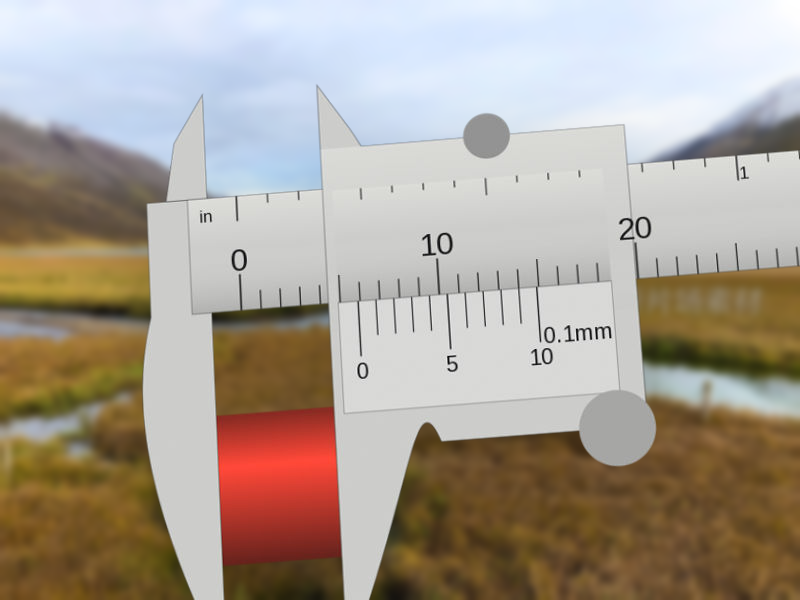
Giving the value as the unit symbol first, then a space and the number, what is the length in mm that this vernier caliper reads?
mm 5.9
